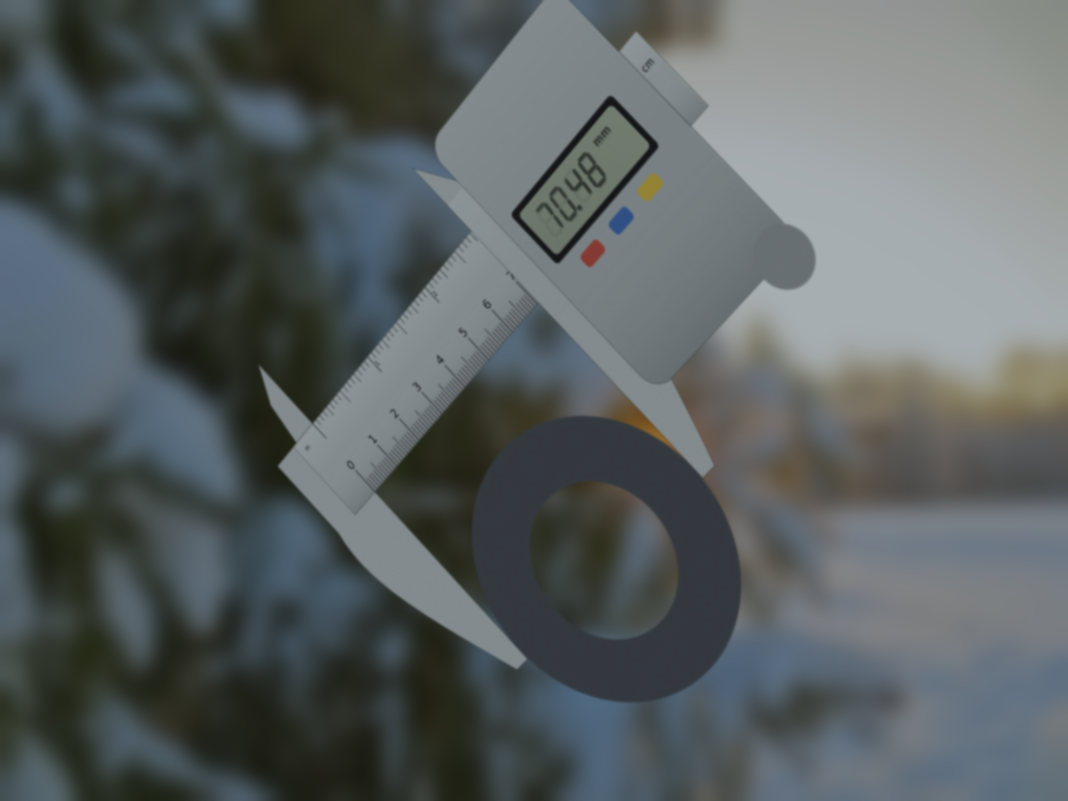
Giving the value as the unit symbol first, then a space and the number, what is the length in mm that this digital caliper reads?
mm 70.48
